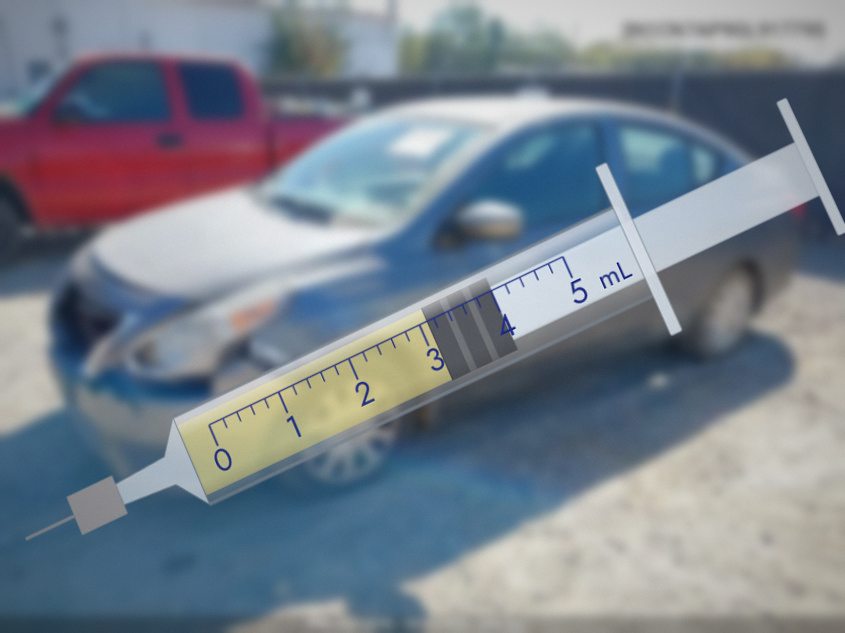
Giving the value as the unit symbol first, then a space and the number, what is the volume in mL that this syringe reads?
mL 3.1
